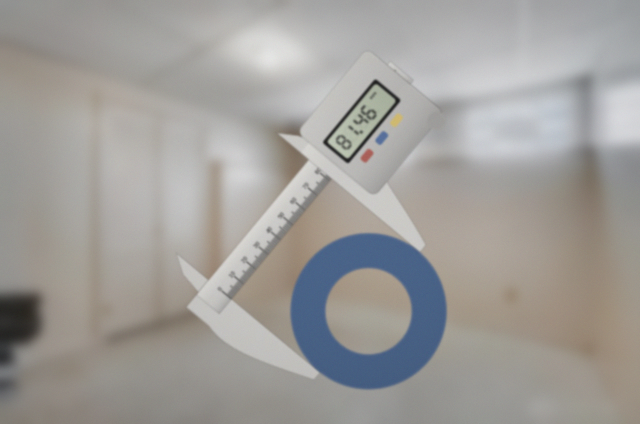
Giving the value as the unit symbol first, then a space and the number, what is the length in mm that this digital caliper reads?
mm 81.46
